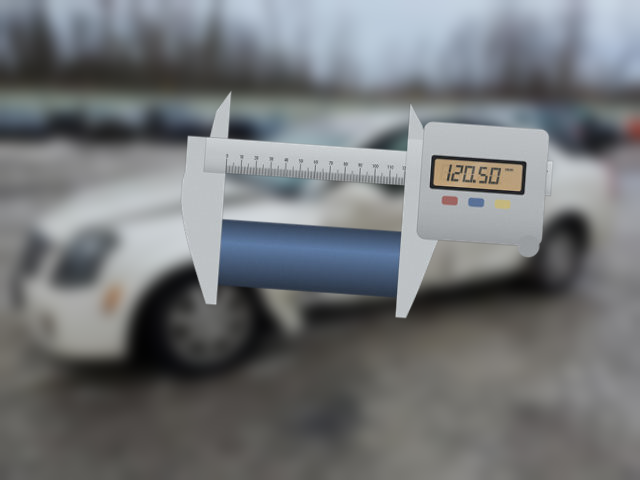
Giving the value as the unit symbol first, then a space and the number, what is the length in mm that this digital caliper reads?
mm 120.50
